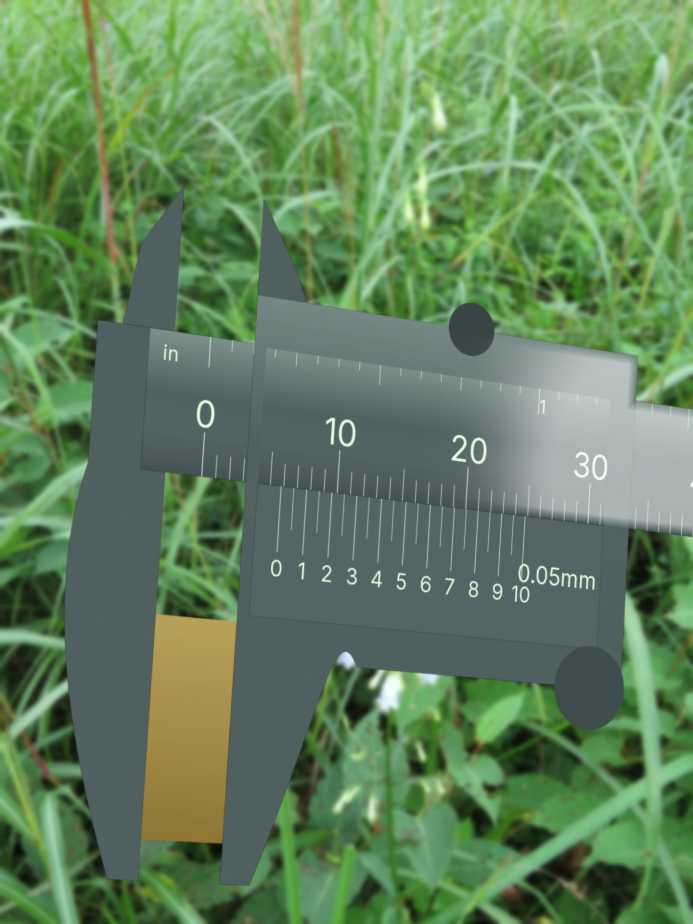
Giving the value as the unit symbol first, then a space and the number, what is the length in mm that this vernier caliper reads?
mm 5.8
